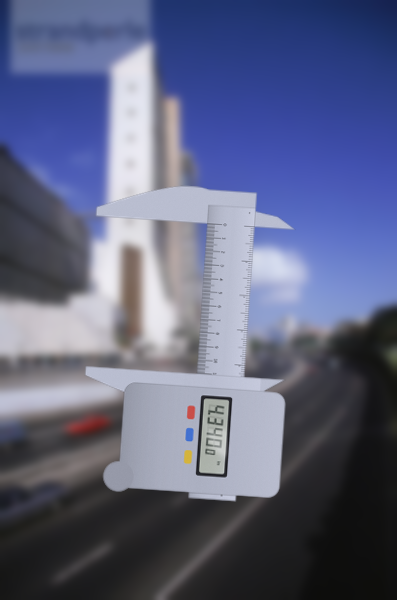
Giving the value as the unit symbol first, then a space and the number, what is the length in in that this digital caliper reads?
in 4.3400
